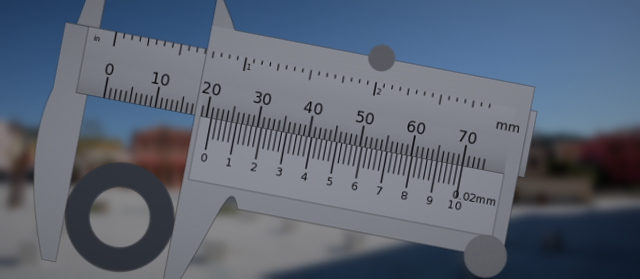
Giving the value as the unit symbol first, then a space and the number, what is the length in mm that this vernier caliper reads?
mm 21.0
